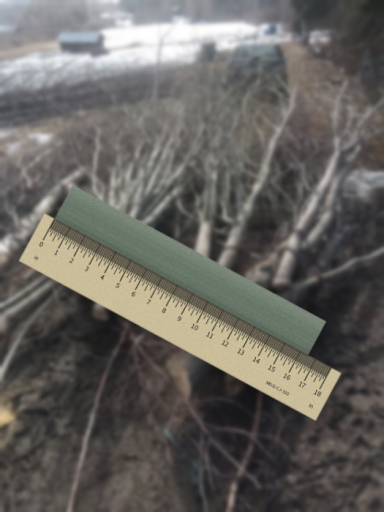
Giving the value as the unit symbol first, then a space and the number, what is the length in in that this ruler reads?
in 16.5
